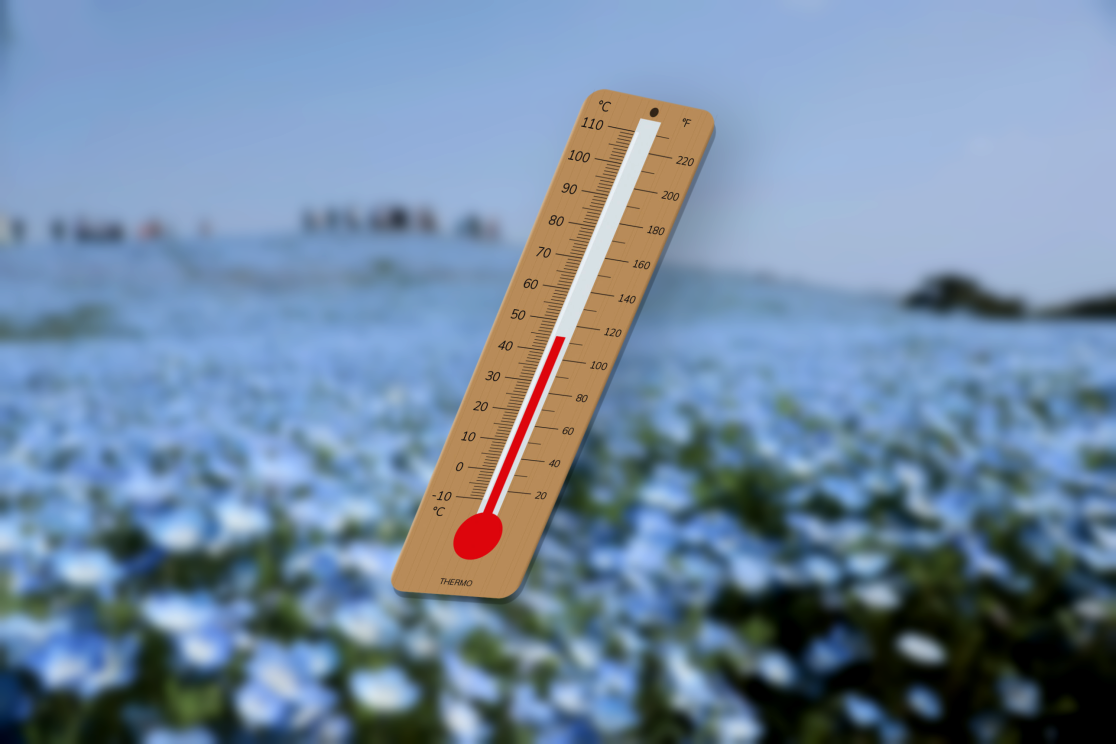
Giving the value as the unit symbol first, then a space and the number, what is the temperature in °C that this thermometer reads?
°C 45
